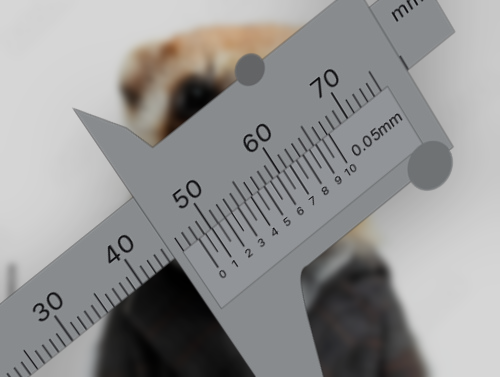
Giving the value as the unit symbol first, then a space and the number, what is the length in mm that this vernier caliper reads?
mm 48.2
